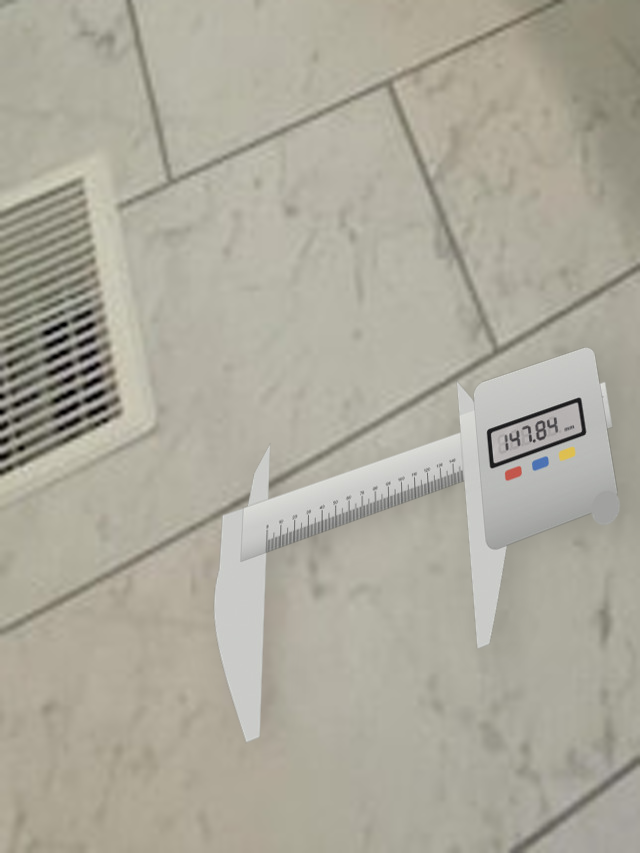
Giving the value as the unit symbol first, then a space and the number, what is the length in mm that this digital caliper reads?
mm 147.84
